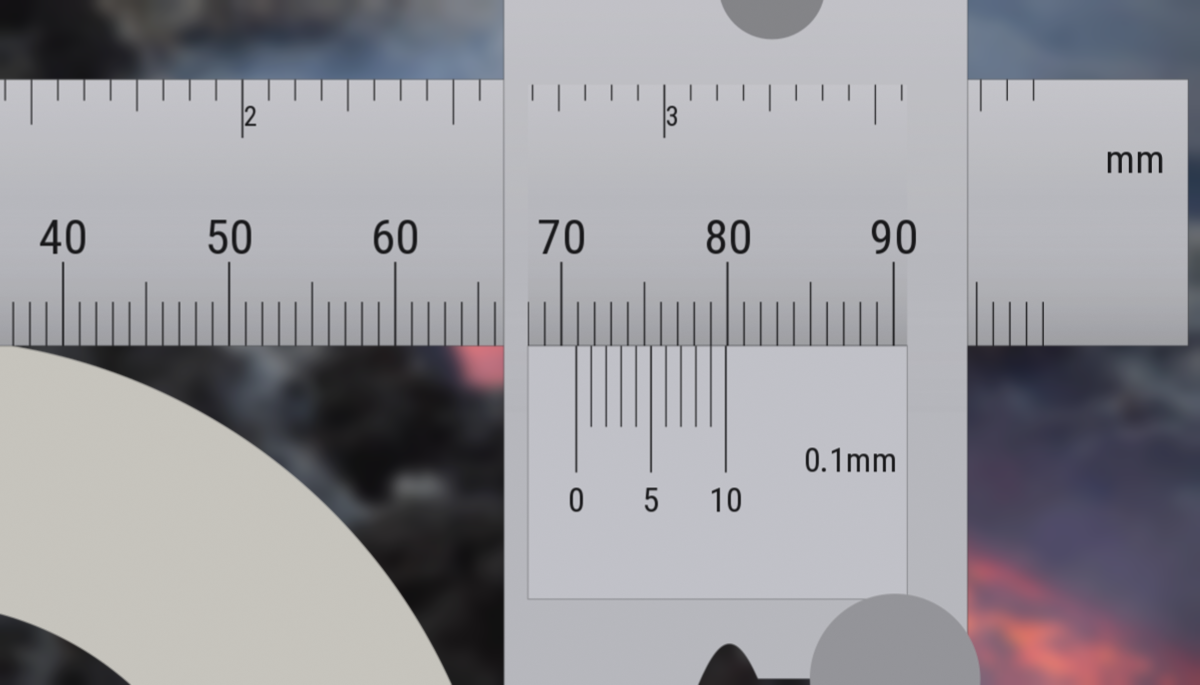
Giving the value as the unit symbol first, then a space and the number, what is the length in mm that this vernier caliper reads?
mm 70.9
